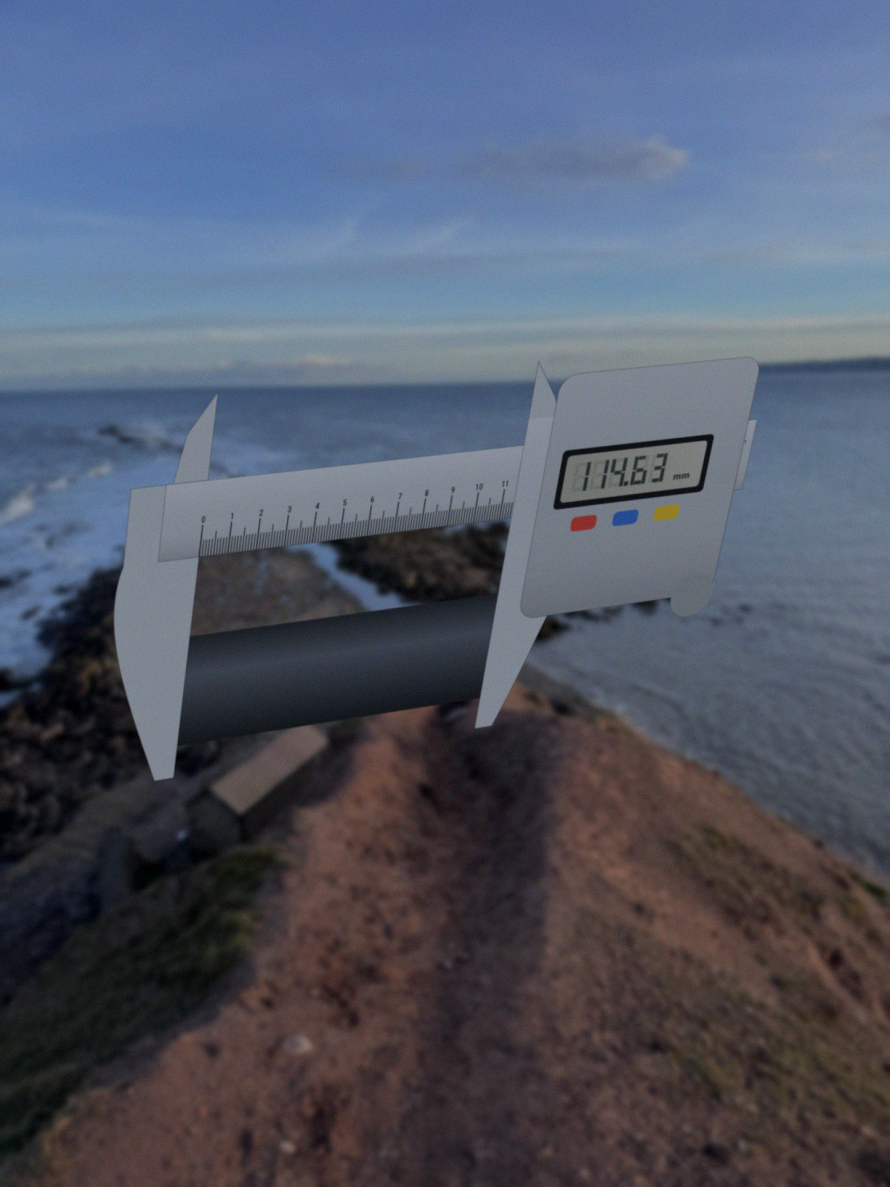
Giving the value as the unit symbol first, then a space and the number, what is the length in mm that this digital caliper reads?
mm 114.63
